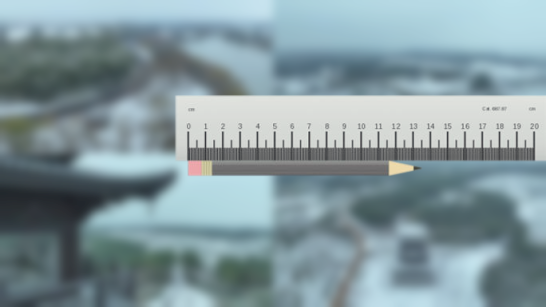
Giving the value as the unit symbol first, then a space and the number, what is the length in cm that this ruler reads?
cm 13.5
